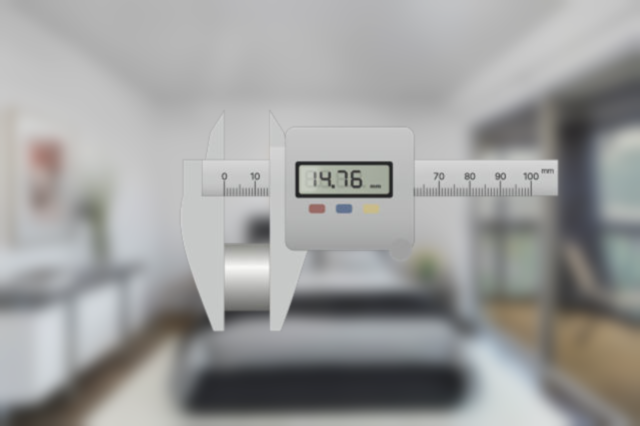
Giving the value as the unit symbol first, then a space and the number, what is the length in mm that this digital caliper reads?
mm 14.76
